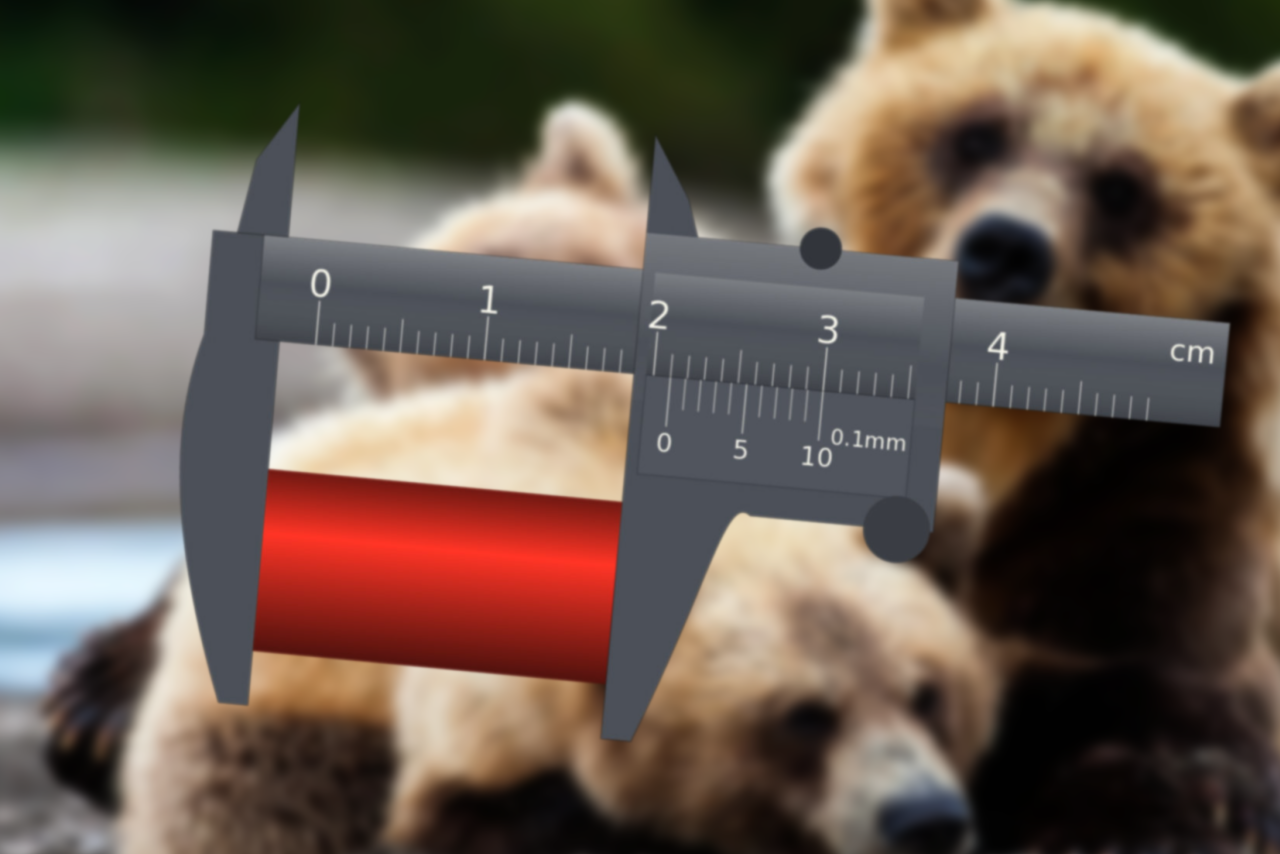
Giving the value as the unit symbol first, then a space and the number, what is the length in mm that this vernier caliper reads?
mm 21.0
